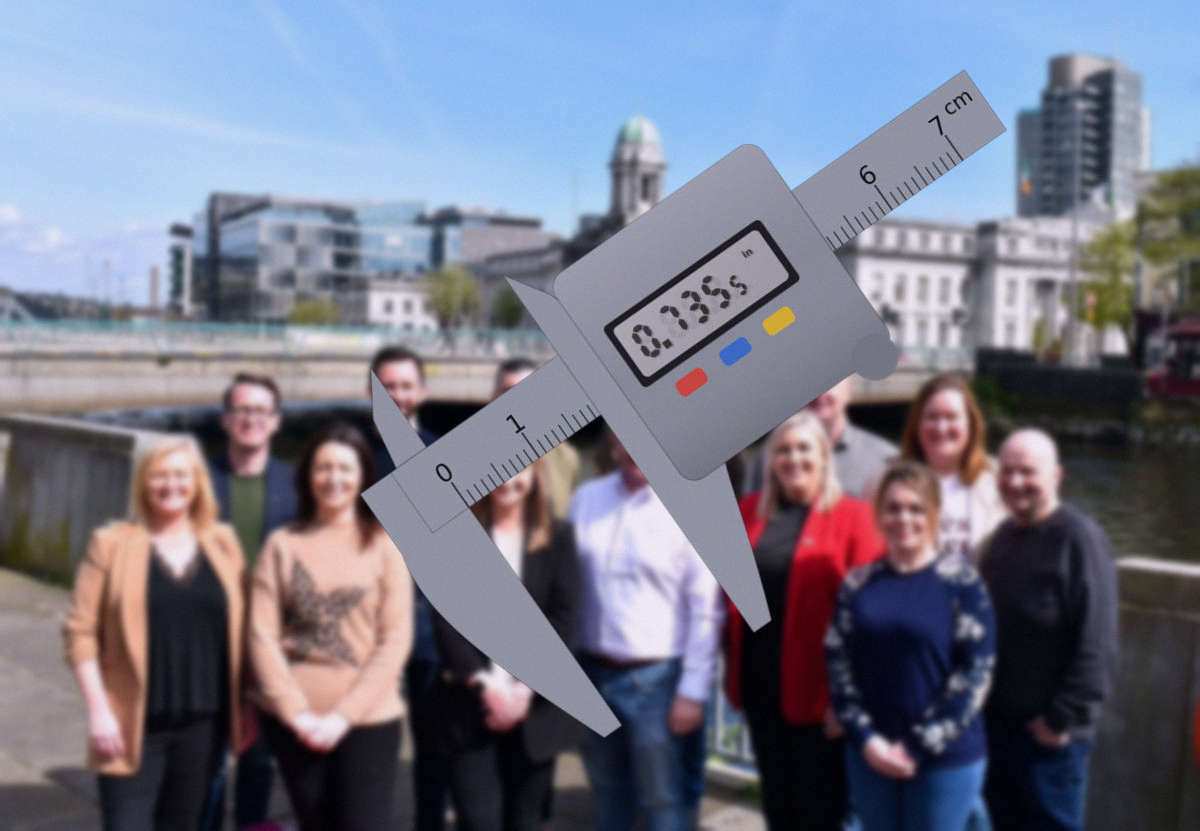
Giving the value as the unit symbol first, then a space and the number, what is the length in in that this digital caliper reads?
in 0.7355
